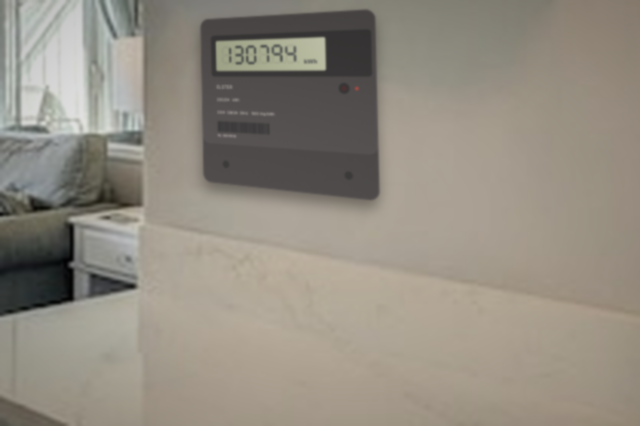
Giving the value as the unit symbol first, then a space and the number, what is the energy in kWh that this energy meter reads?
kWh 130794
